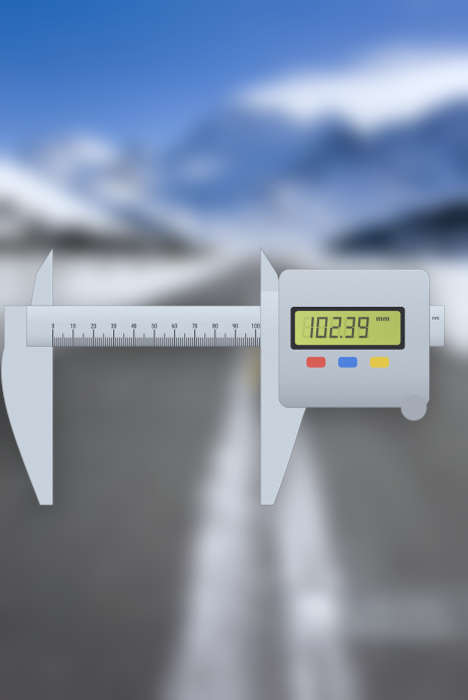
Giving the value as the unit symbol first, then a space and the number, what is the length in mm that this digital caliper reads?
mm 102.39
